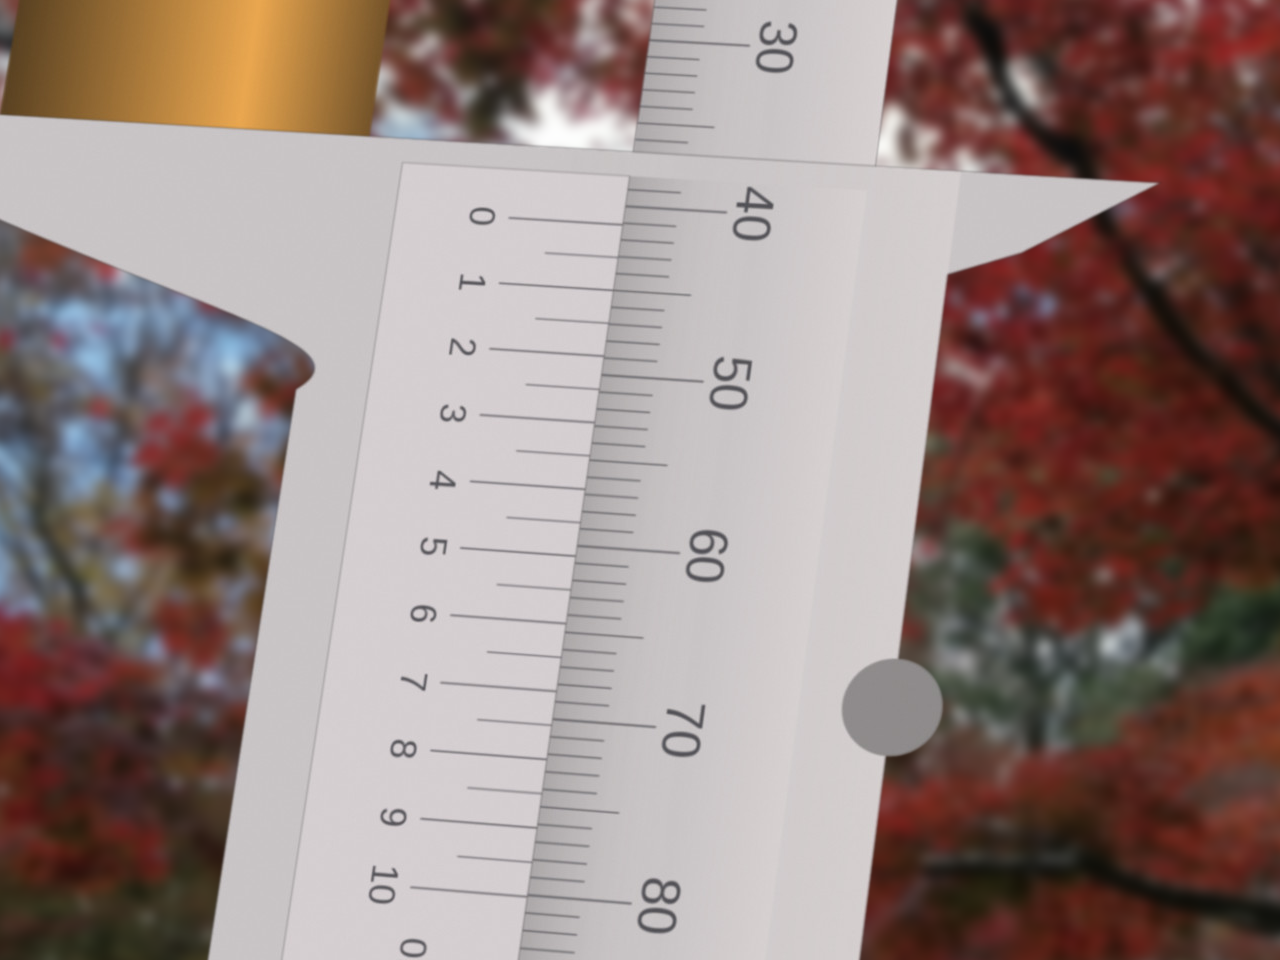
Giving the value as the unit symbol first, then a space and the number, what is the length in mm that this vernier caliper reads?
mm 41.1
